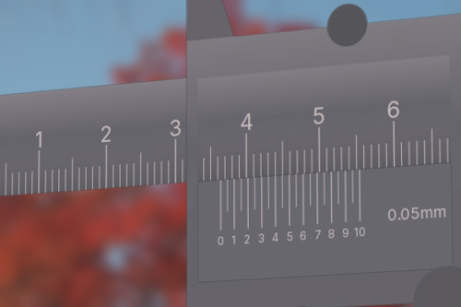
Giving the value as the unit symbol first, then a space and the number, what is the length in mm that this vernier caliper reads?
mm 36.4
